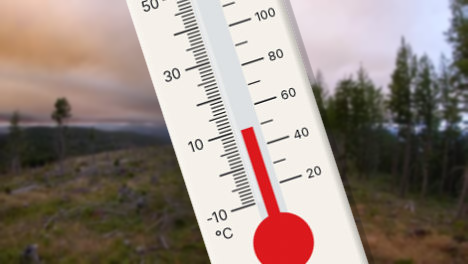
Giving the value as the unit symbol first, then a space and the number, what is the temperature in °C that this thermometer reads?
°C 10
